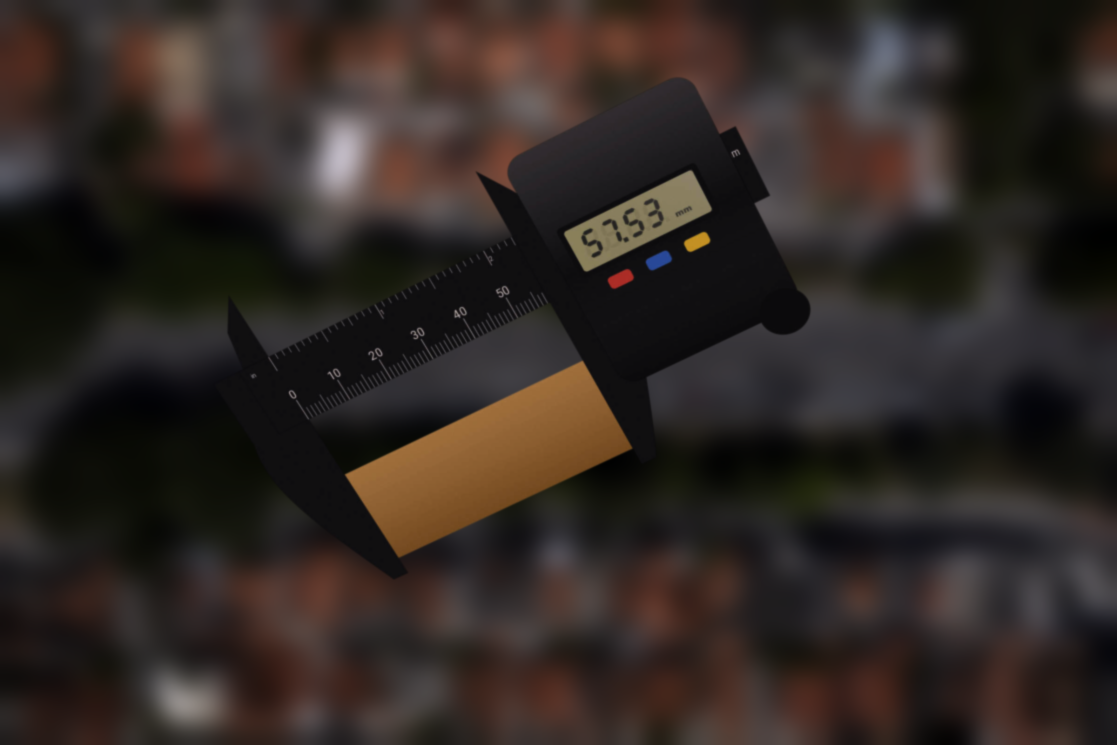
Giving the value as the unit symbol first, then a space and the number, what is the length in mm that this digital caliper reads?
mm 57.53
